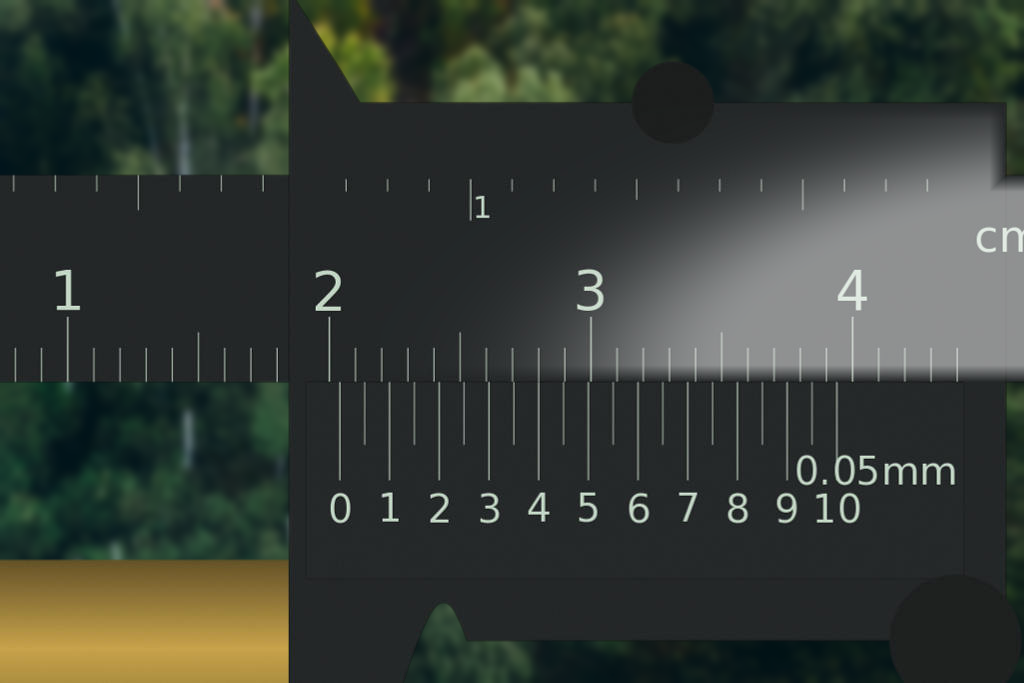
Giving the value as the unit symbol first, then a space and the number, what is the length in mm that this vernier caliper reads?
mm 20.40
